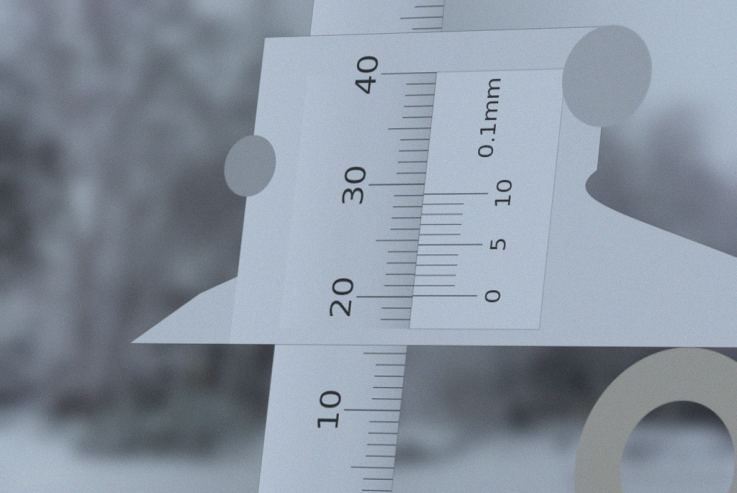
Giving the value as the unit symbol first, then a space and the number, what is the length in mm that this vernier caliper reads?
mm 20.1
